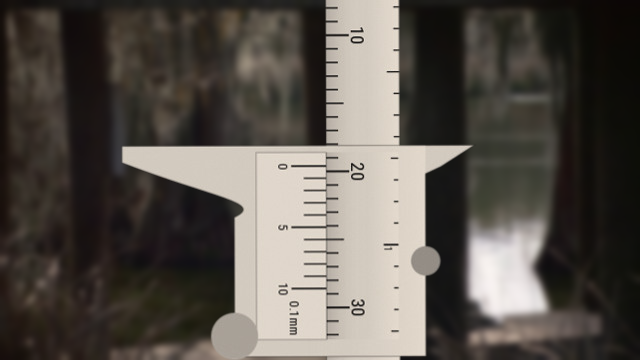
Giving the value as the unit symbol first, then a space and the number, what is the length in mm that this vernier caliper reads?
mm 19.6
